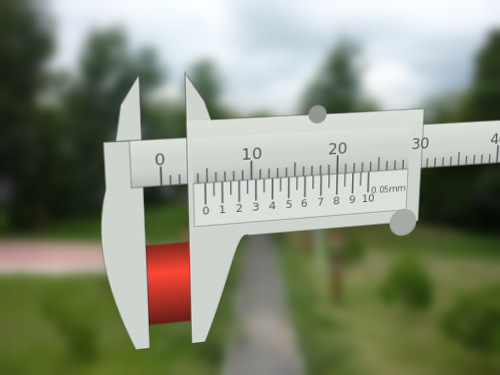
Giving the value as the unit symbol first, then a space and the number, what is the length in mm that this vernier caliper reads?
mm 4.8
